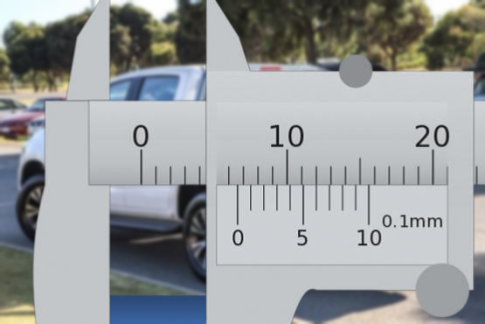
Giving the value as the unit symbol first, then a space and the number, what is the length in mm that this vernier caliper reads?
mm 6.6
